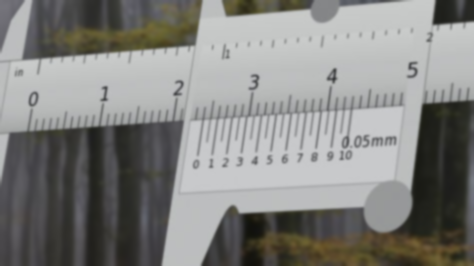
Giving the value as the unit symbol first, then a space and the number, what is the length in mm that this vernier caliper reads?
mm 24.0
